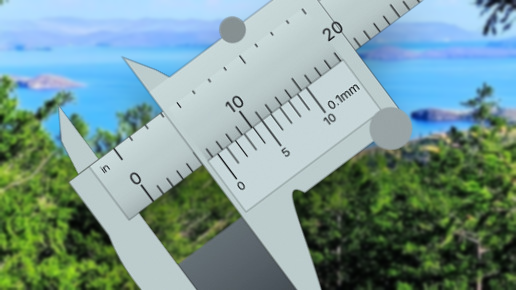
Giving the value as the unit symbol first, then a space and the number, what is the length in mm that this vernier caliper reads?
mm 6.5
